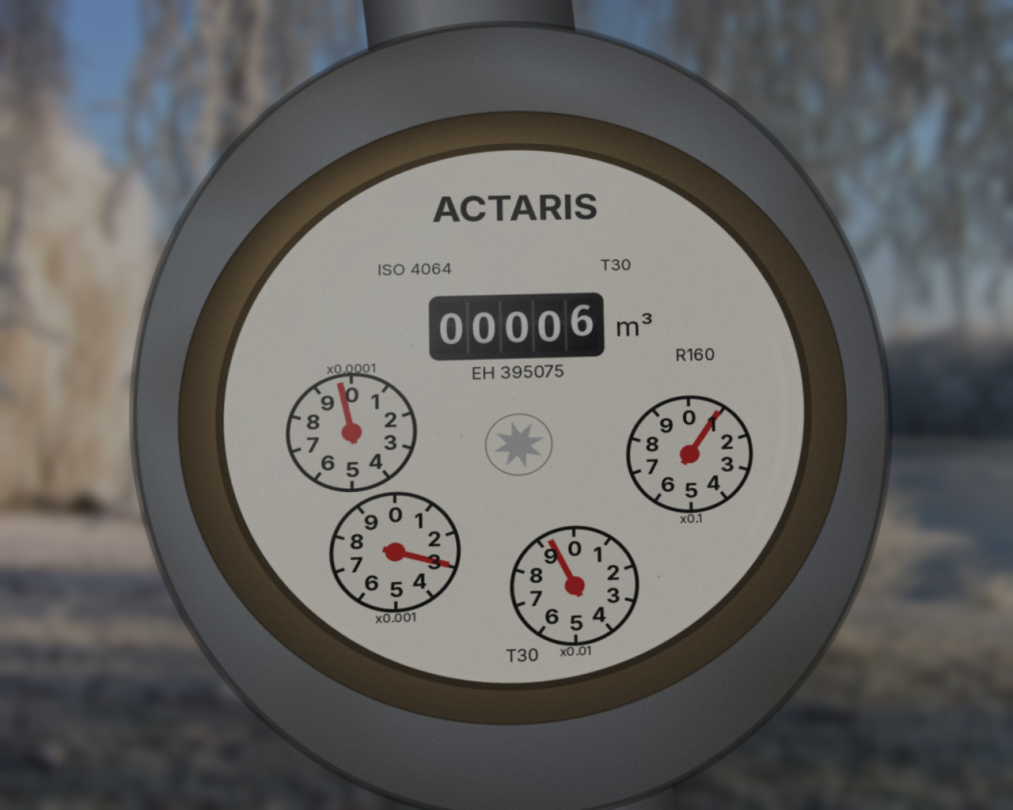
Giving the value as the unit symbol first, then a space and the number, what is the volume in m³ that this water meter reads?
m³ 6.0929
